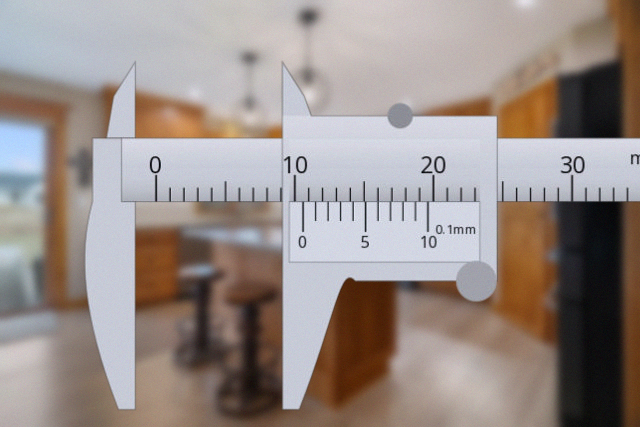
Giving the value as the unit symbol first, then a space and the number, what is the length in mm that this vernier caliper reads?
mm 10.6
